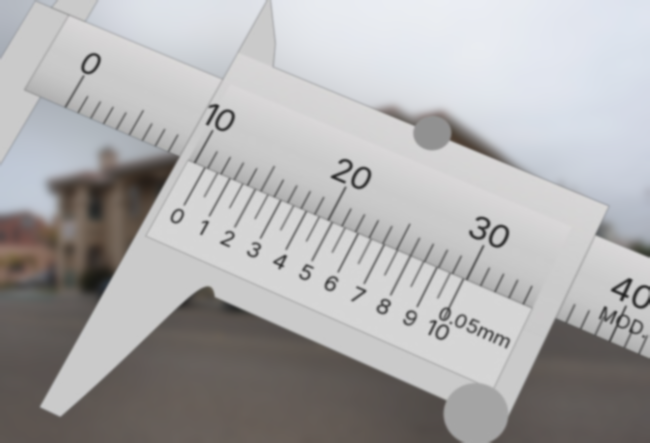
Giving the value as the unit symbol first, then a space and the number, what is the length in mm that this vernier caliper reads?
mm 10.8
